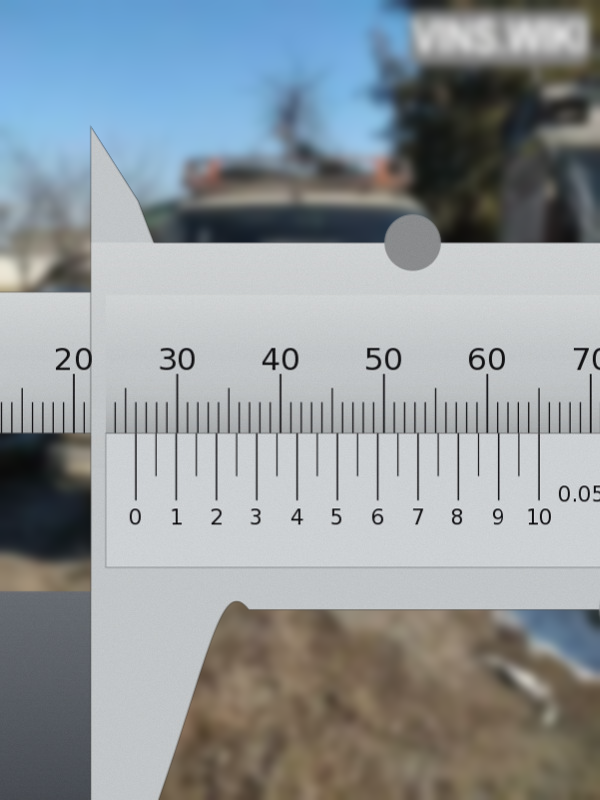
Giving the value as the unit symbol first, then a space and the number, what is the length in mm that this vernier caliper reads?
mm 26.0
